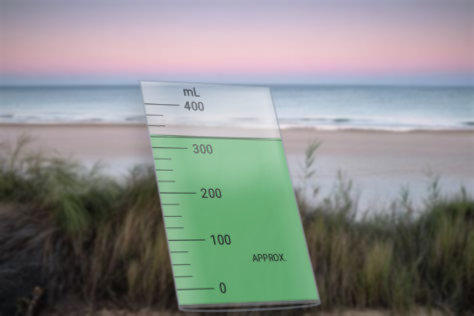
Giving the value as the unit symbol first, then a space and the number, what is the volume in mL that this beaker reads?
mL 325
